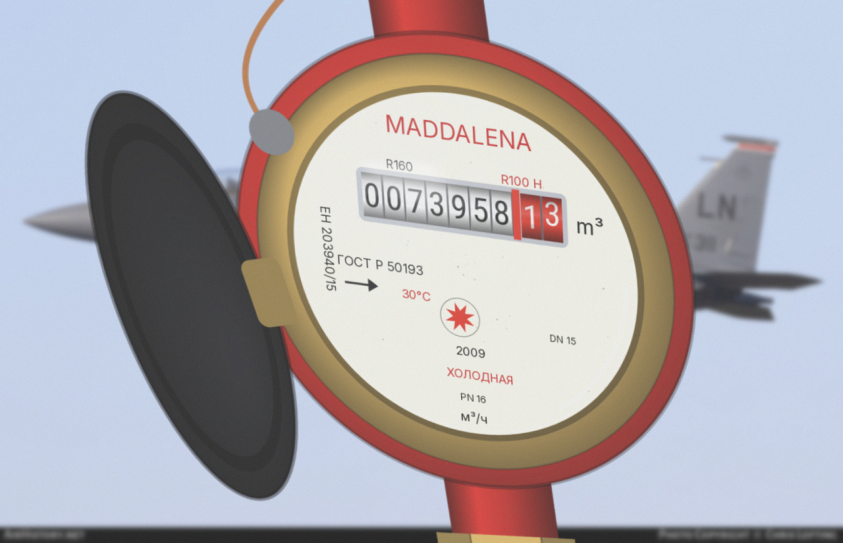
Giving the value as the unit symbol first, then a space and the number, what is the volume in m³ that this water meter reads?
m³ 73958.13
